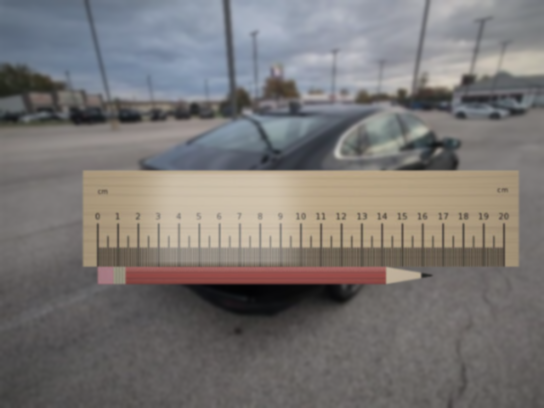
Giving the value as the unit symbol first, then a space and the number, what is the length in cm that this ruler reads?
cm 16.5
